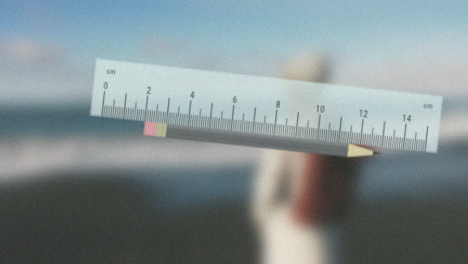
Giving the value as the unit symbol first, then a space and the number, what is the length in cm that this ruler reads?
cm 11
